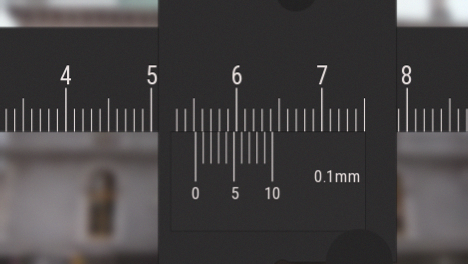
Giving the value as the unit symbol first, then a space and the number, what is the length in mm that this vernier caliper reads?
mm 55.2
